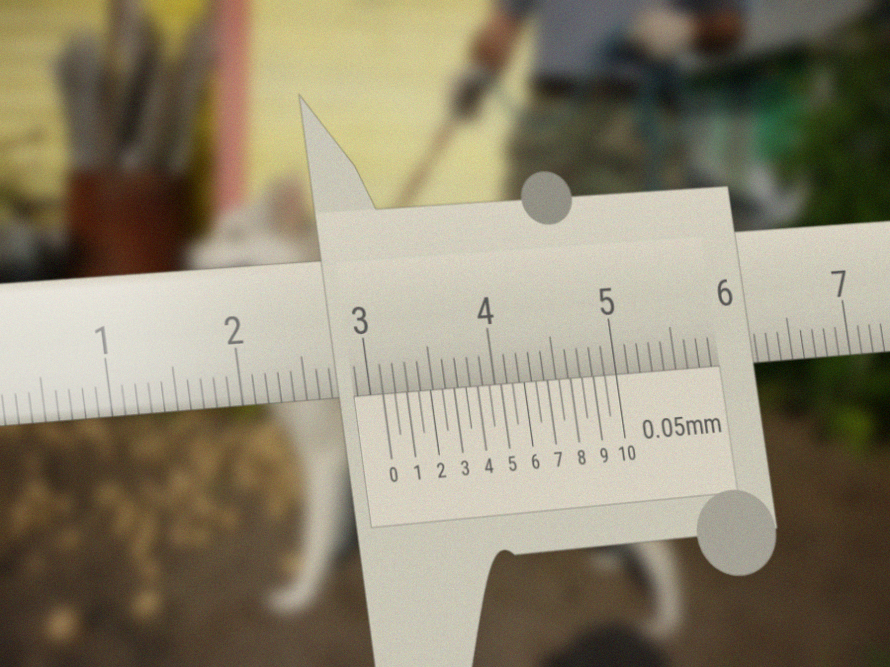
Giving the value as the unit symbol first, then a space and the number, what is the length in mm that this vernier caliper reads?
mm 31.0
